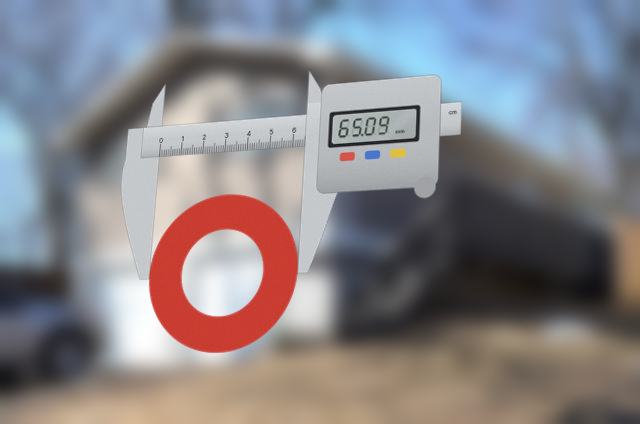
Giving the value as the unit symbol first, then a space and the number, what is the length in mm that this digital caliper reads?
mm 65.09
